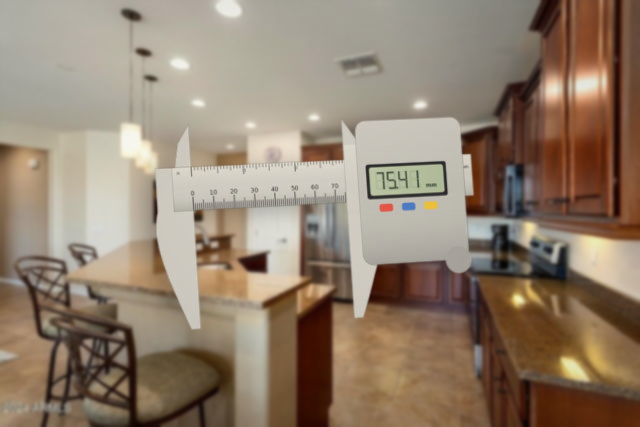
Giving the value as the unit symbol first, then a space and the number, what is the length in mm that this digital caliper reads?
mm 75.41
